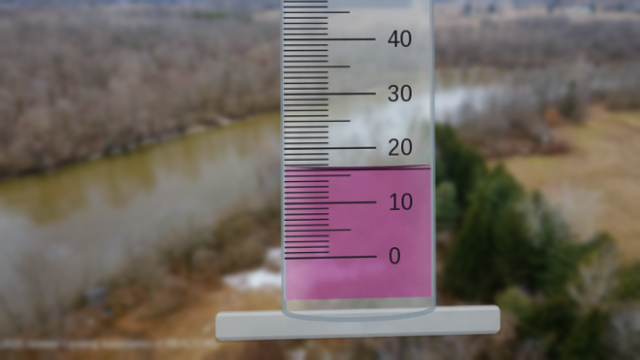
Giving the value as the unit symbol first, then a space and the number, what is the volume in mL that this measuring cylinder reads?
mL 16
